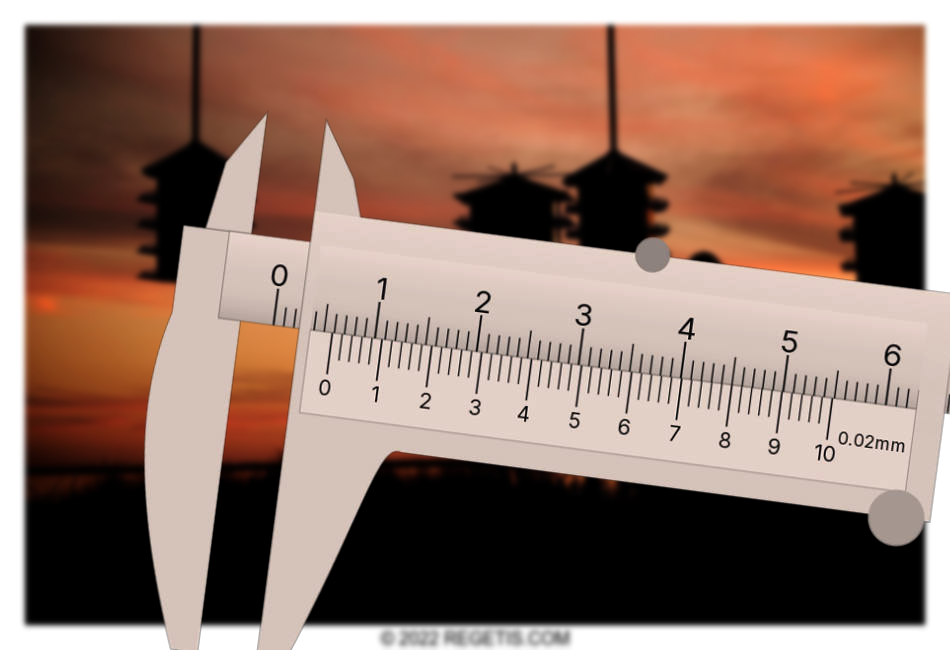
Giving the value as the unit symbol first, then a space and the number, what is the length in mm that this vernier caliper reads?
mm 5.8
